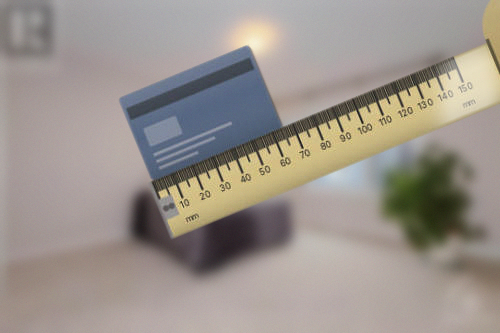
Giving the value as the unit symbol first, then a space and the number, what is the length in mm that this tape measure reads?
mm 65
